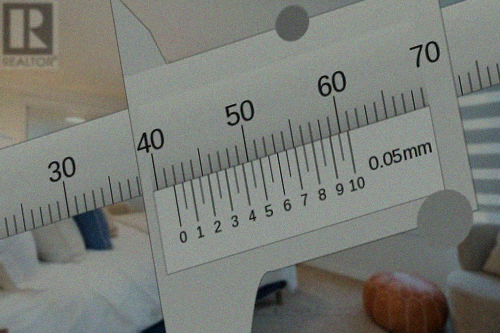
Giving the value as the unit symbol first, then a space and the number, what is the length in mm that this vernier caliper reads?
mm 41.8
